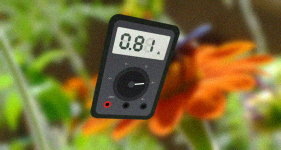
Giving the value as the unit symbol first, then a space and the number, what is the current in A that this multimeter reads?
A 0.81
